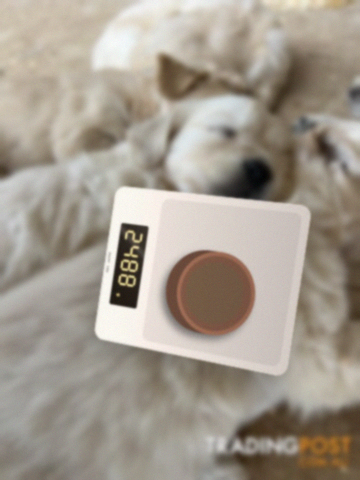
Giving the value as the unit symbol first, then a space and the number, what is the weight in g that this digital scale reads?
g 2488
